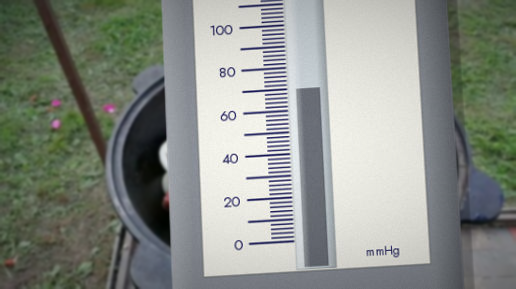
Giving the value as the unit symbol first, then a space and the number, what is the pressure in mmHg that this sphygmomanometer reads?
mmHg 70
